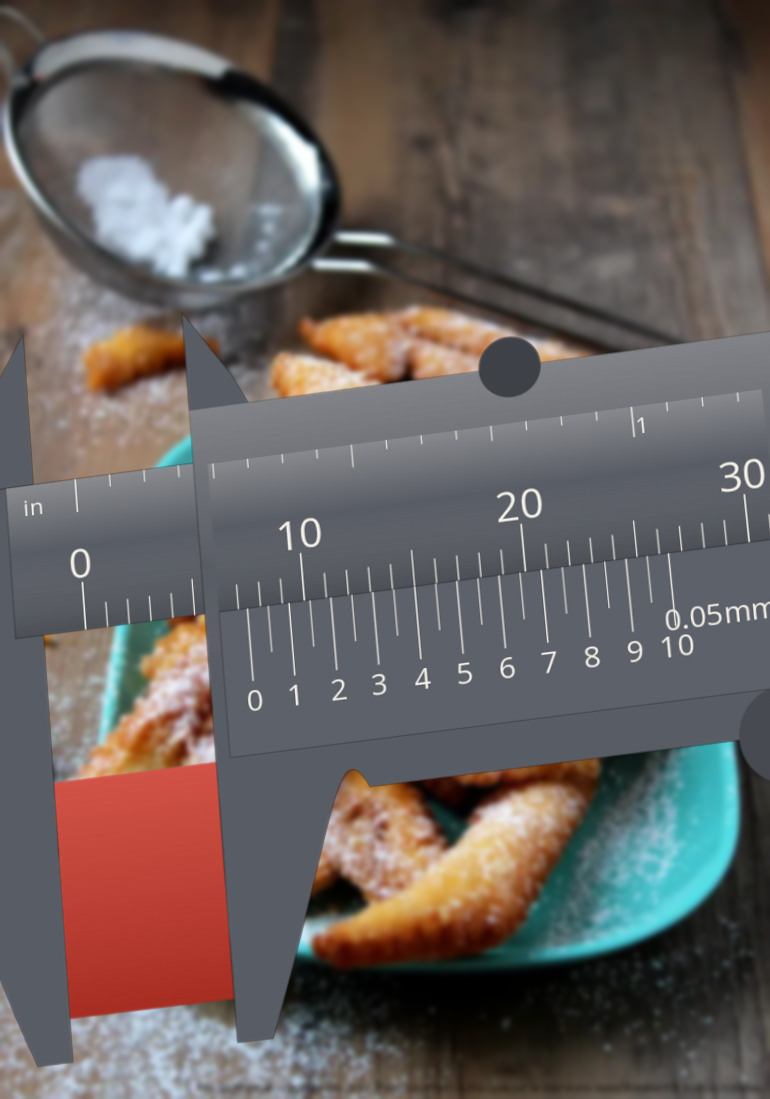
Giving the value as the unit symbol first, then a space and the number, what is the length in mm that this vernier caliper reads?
mm 7.4
